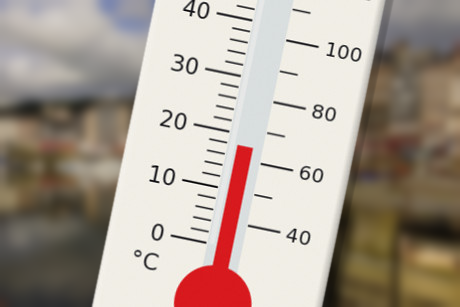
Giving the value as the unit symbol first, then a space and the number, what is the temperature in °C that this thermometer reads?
°C 18
